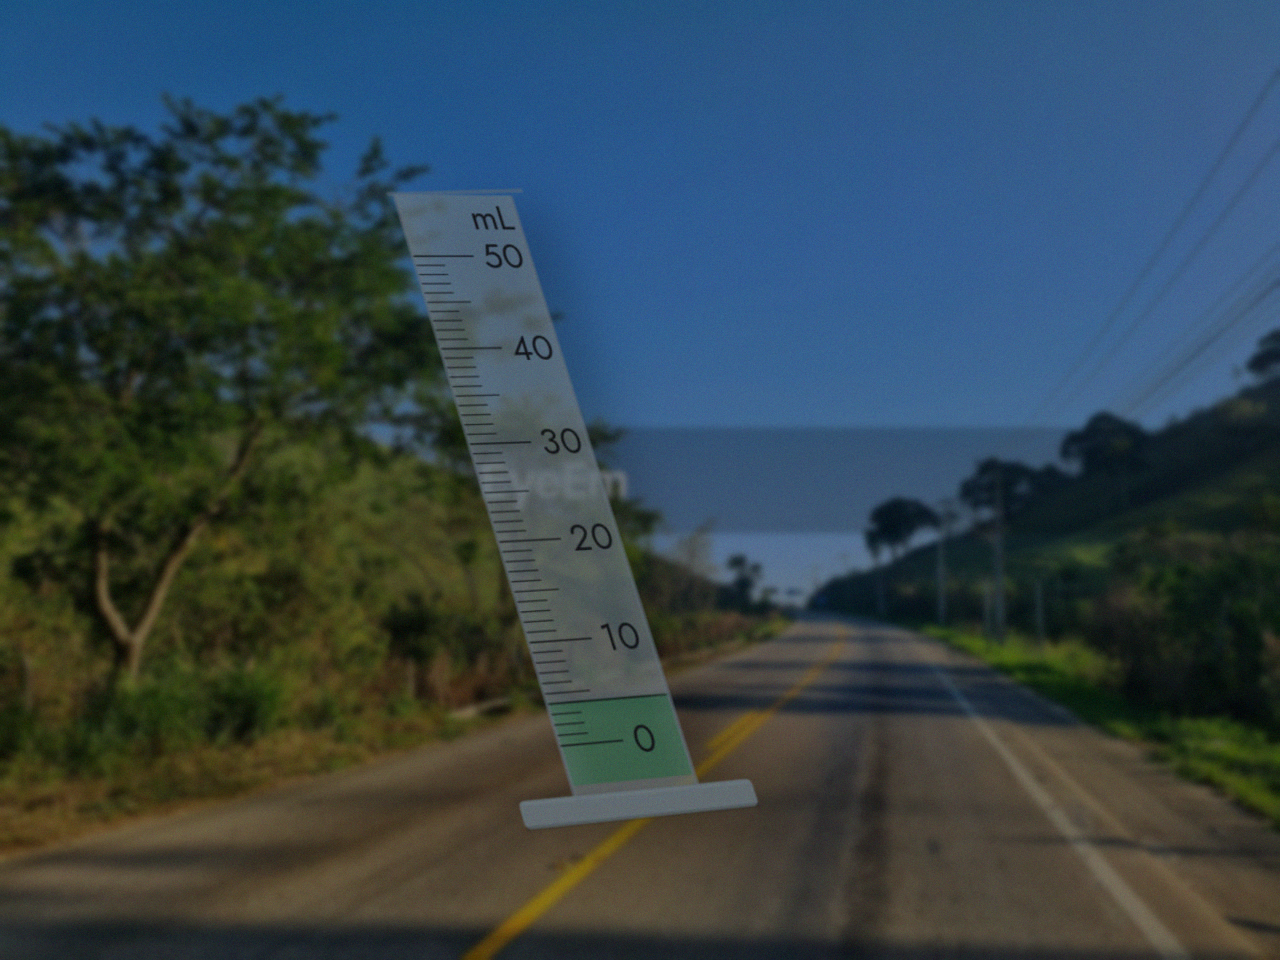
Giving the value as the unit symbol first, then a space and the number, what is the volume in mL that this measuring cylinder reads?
mL 4
